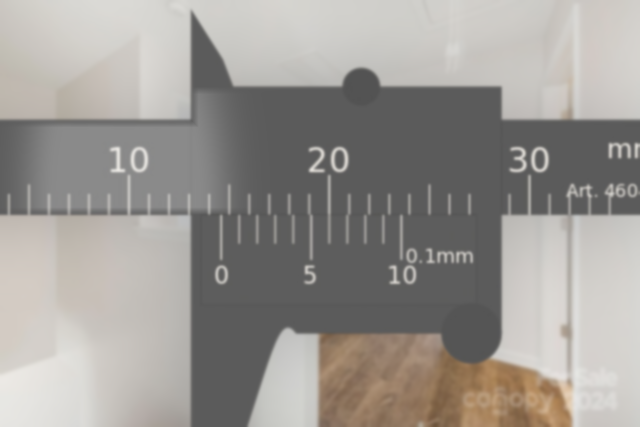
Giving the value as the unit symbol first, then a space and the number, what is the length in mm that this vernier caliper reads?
mm 14.6
